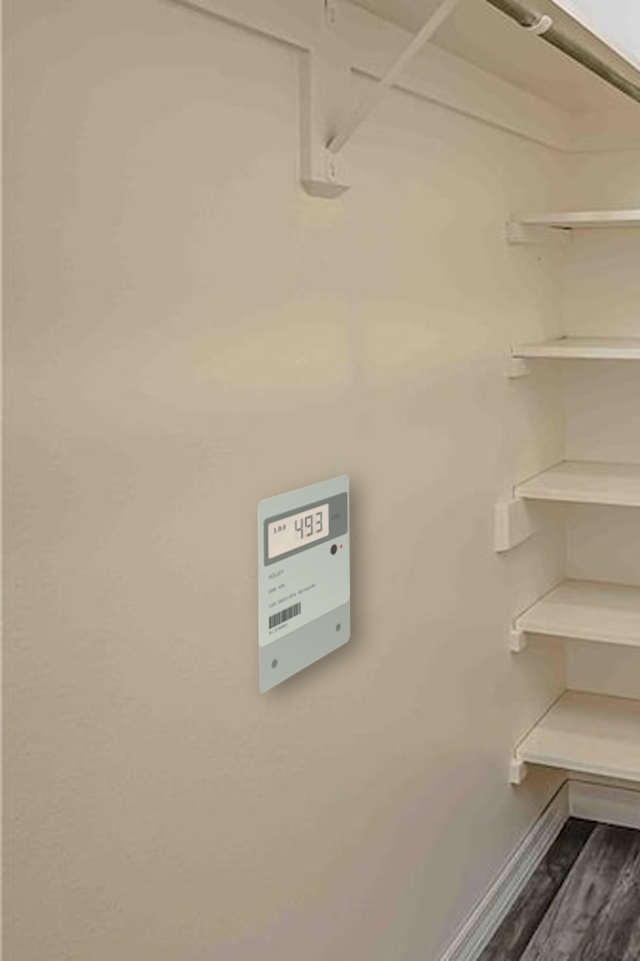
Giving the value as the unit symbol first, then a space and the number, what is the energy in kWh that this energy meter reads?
kWh 493
